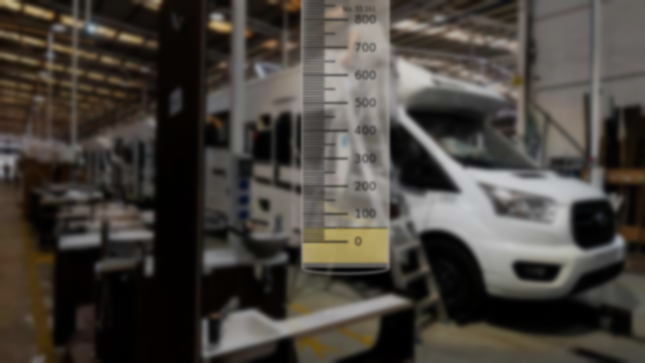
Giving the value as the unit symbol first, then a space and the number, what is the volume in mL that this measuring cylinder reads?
mL 50
